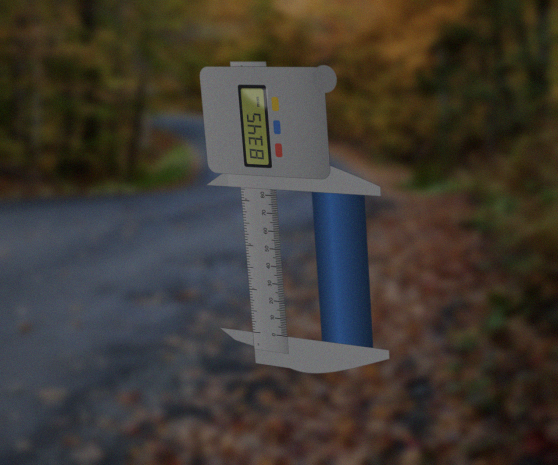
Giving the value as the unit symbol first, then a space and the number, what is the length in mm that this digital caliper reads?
mm 83.45
